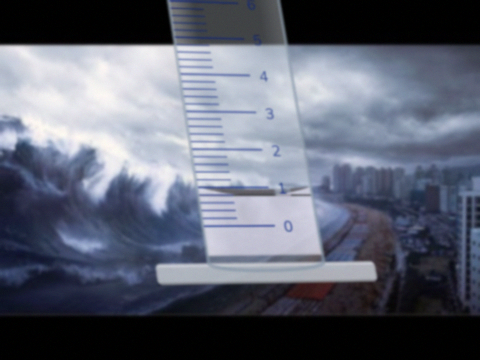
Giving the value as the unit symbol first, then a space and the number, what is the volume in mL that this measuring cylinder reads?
mL 0.8
